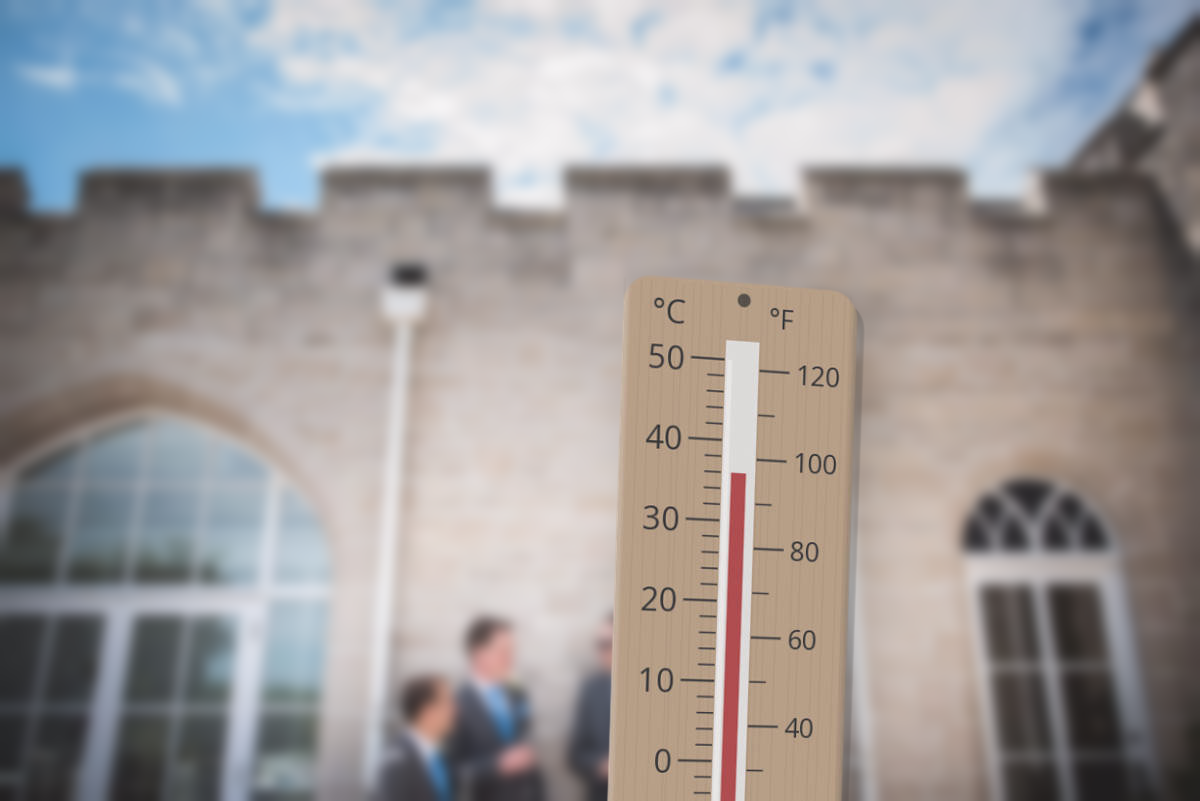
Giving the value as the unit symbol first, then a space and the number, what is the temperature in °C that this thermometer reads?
°C 36
